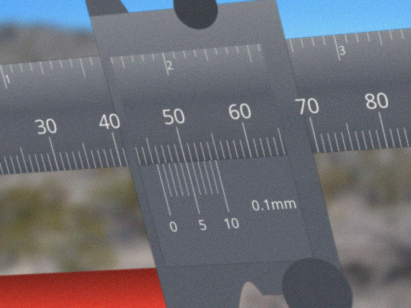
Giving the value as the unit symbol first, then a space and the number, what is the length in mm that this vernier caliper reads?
mm 45.6
